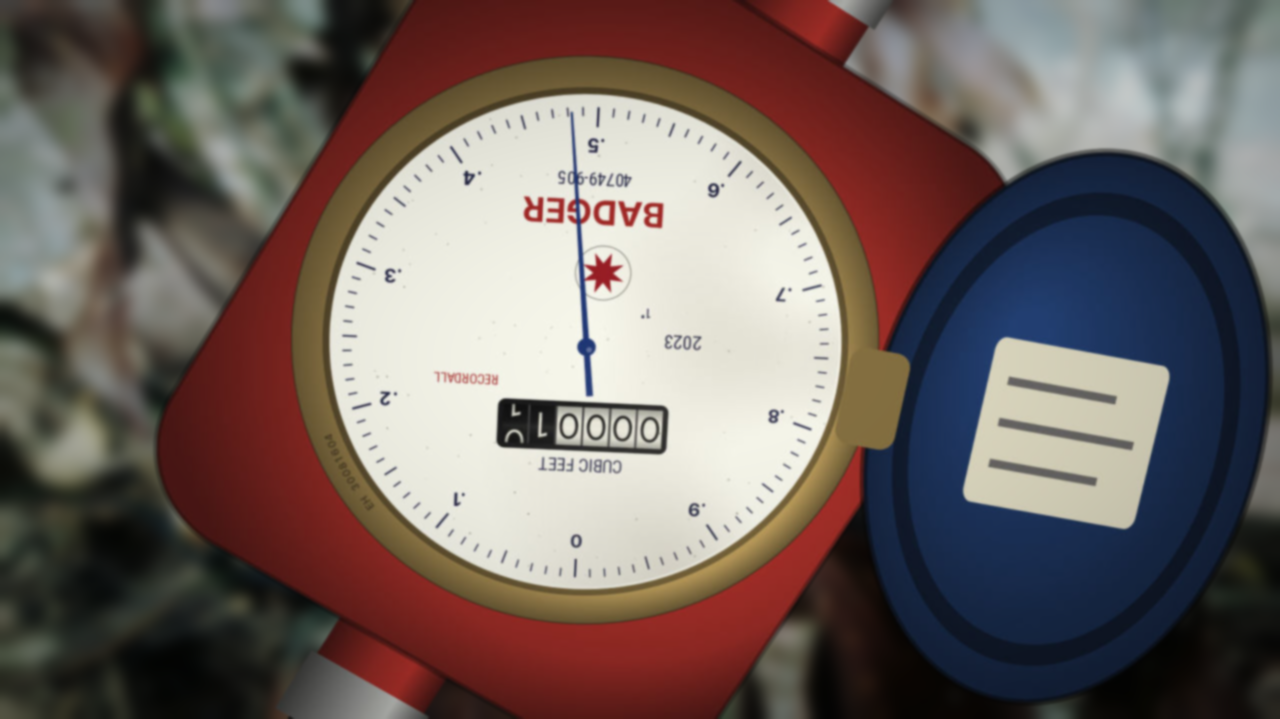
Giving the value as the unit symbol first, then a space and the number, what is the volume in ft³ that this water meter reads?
ft³ 10.48
